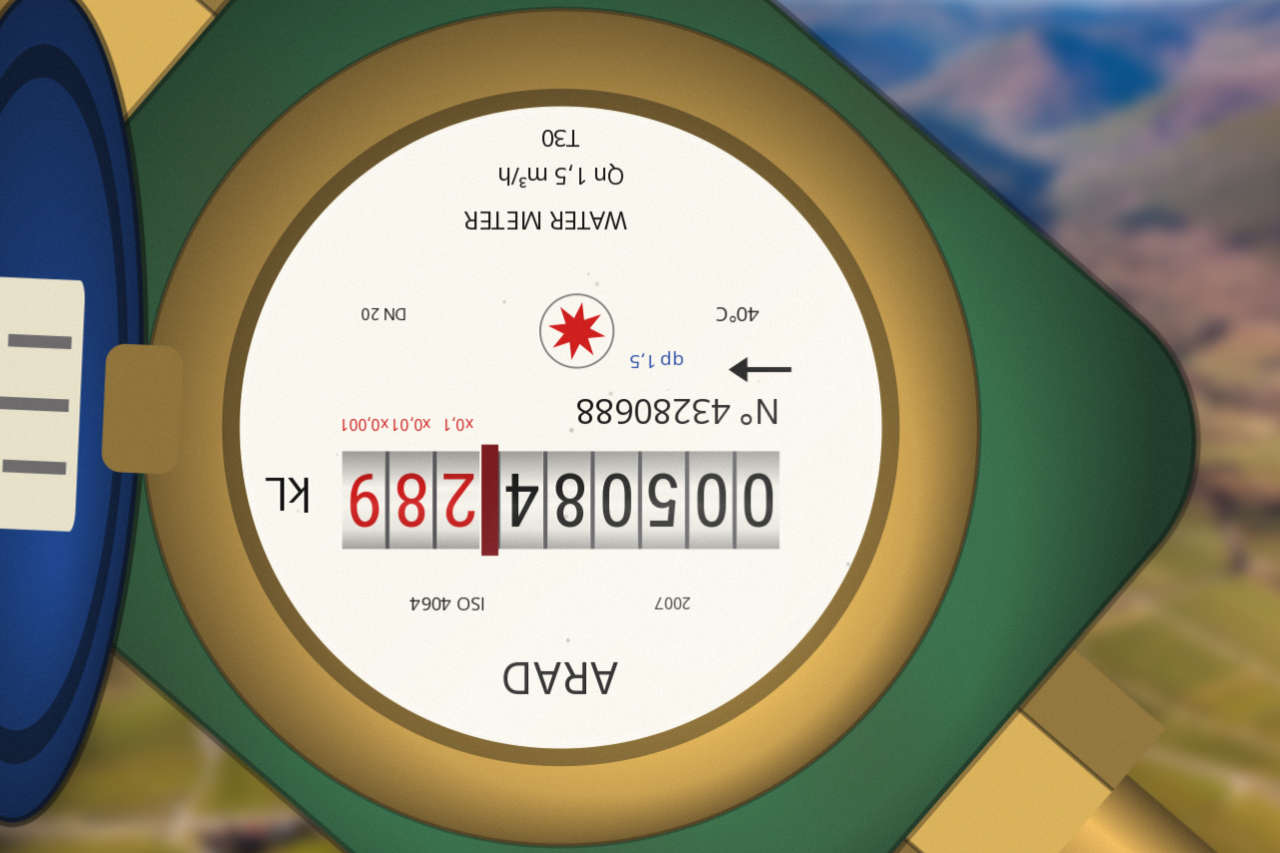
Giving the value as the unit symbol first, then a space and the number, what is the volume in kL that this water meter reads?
kL 5084.289
